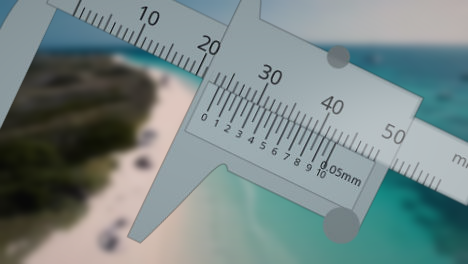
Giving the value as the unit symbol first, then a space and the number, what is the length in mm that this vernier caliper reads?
mm 23.8
